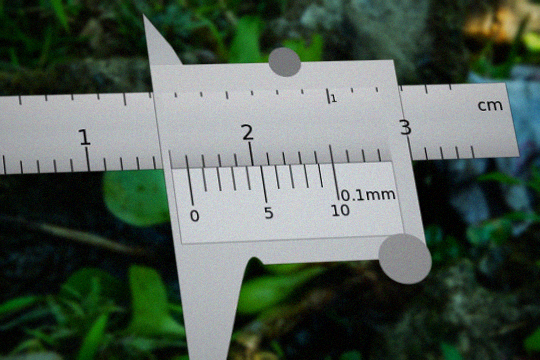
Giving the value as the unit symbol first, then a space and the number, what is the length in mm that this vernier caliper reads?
mm 16.0
